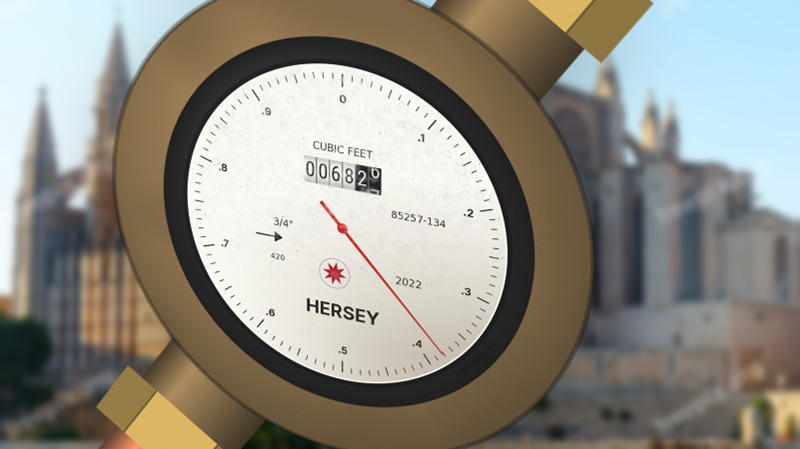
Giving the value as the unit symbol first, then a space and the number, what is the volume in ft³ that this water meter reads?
ft³ 6826.38
